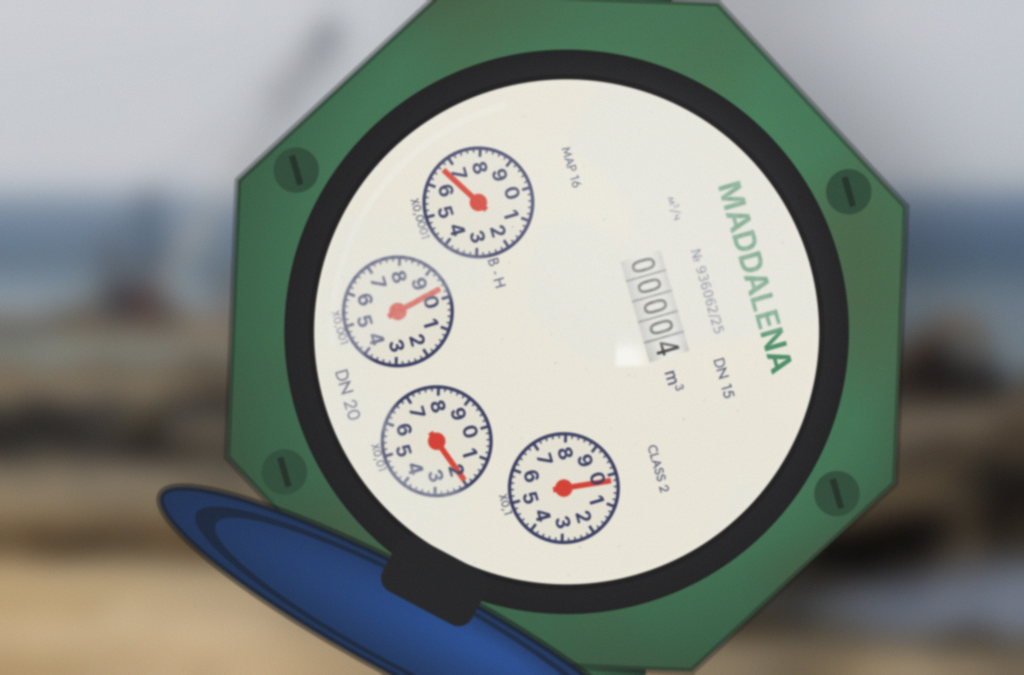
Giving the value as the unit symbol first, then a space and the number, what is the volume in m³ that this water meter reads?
m³ 4.0196
